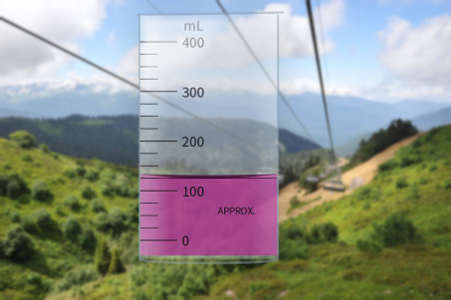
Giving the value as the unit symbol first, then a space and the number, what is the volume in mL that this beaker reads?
mL 125
